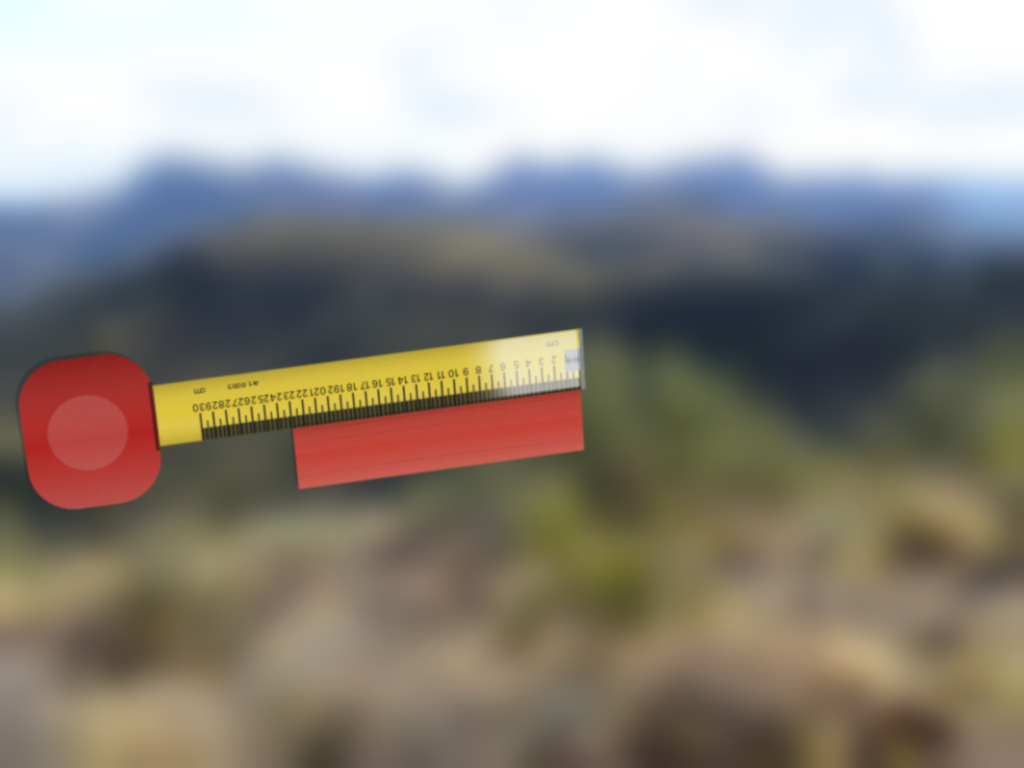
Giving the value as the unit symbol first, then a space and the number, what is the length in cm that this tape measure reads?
cm 23
